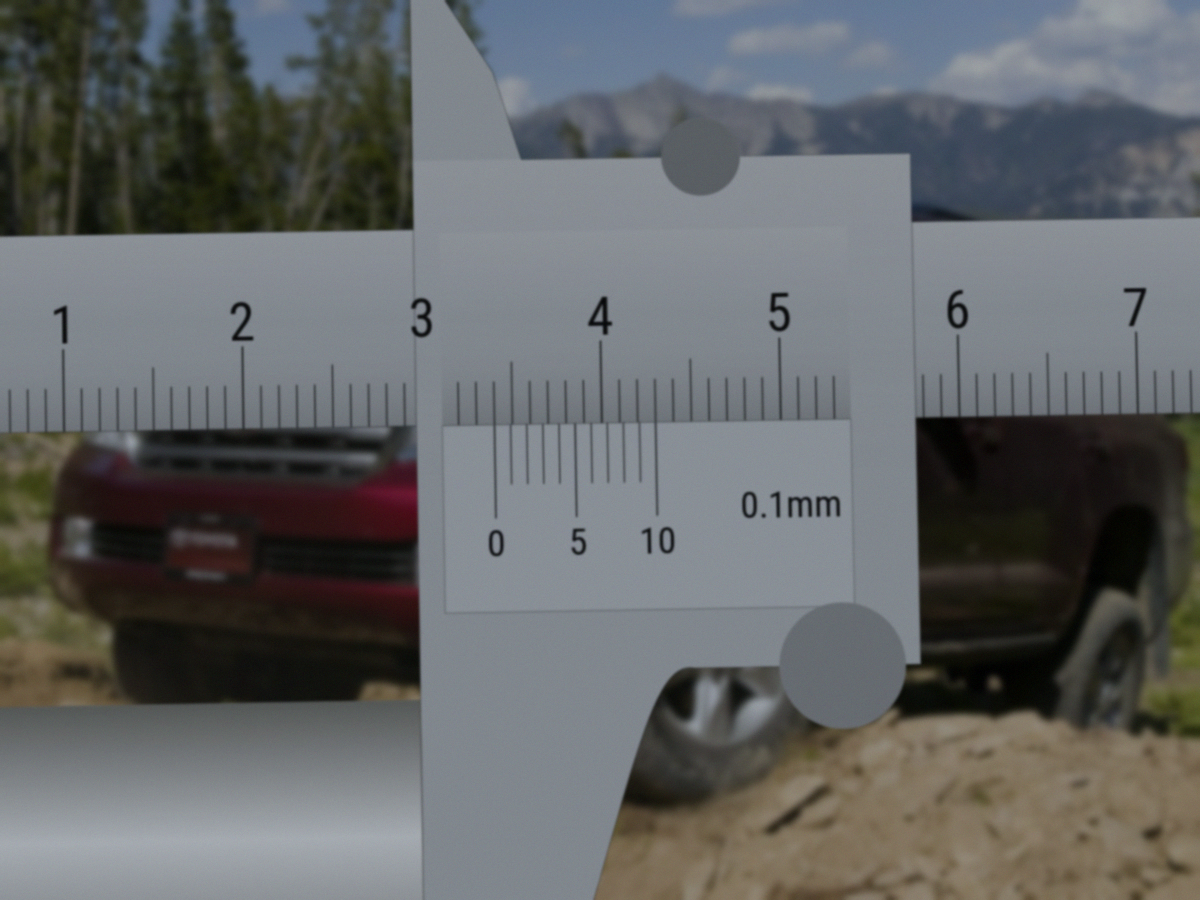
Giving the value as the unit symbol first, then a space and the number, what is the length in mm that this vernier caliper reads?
mm 34.0
